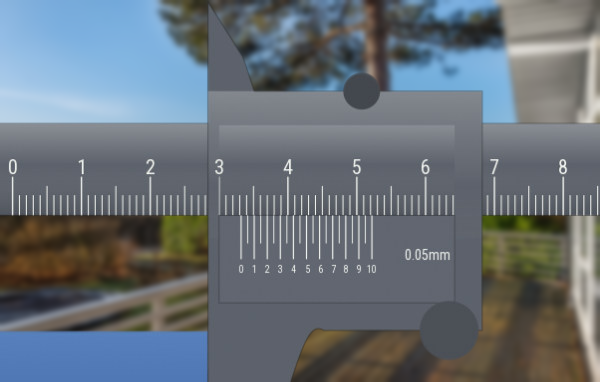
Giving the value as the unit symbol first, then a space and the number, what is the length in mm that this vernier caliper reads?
mm 33.2
